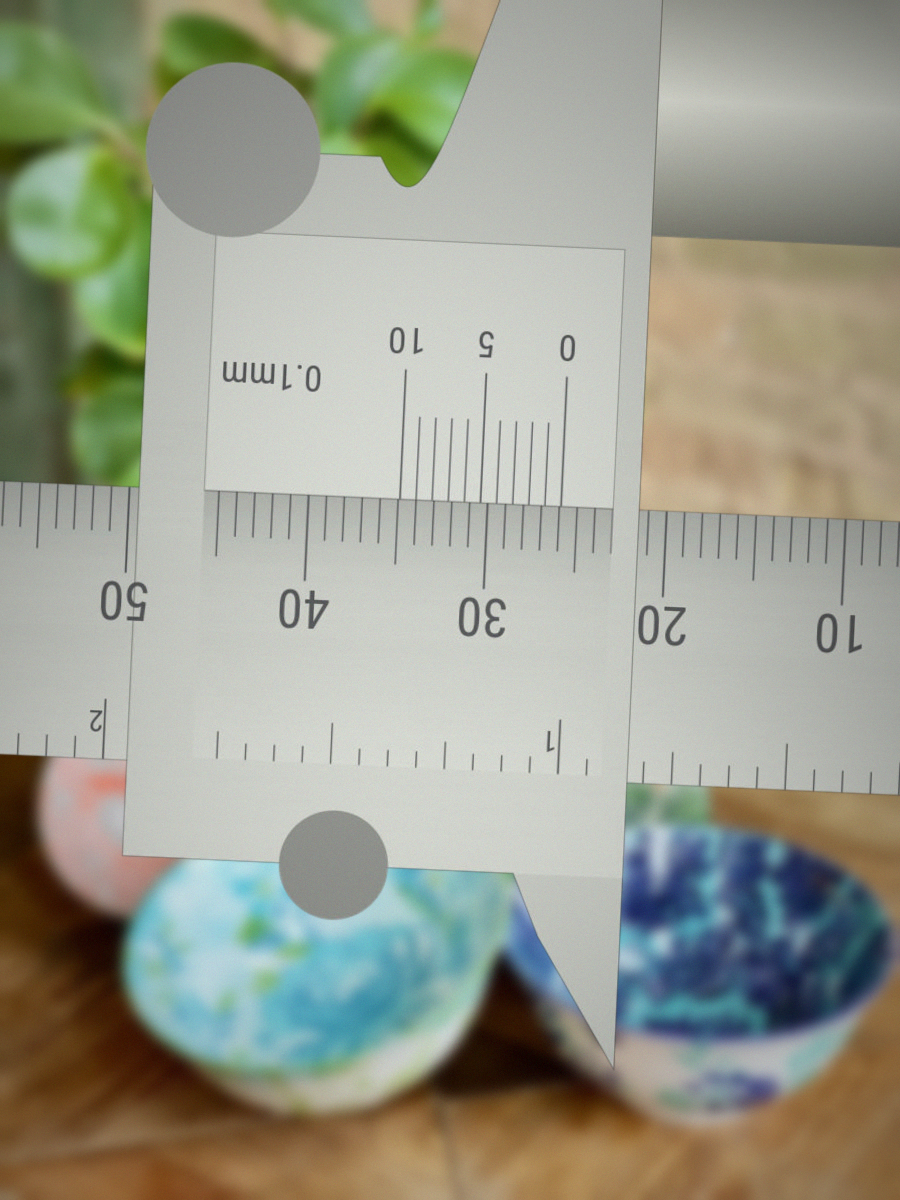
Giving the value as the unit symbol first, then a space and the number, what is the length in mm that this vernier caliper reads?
mm 25.9
